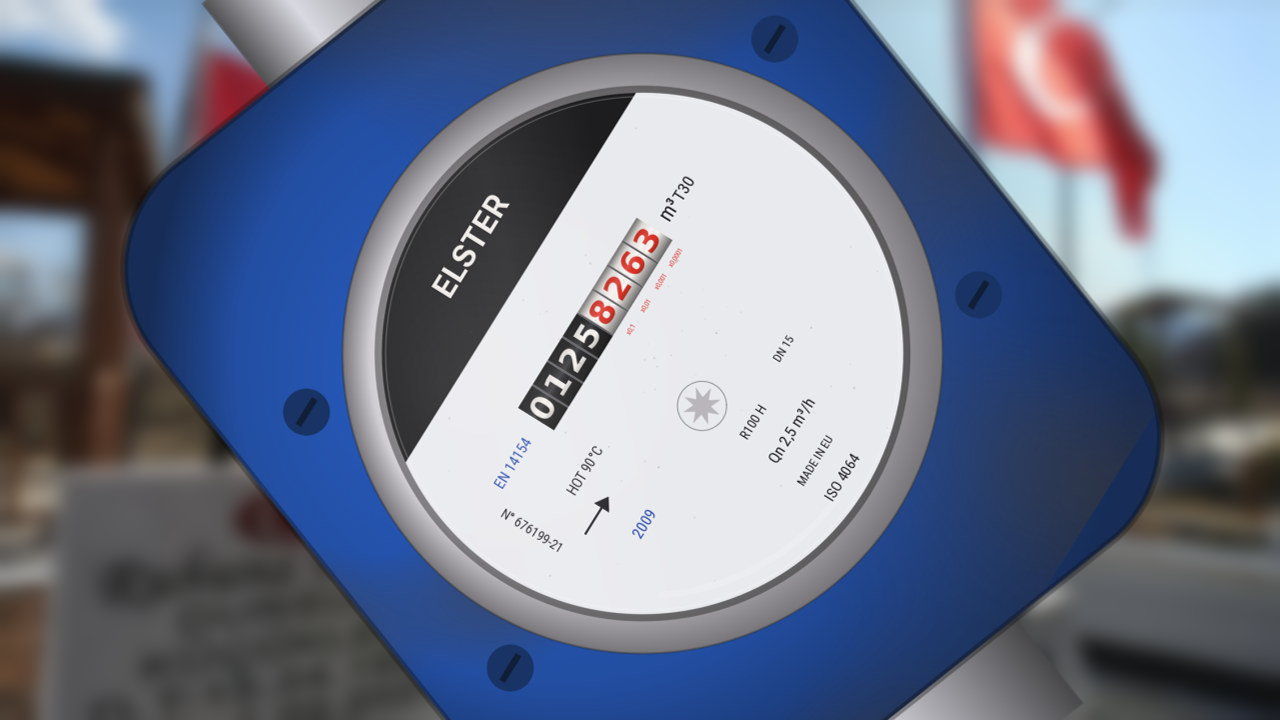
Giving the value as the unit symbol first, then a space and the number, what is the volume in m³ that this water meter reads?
m³ 125.8263
